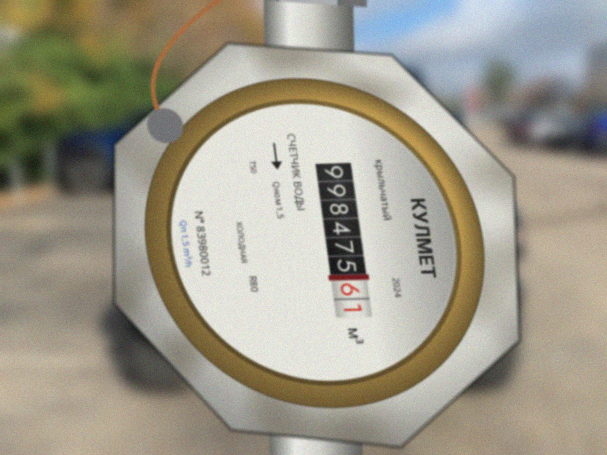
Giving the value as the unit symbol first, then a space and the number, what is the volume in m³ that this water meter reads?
m³ 998475.61
